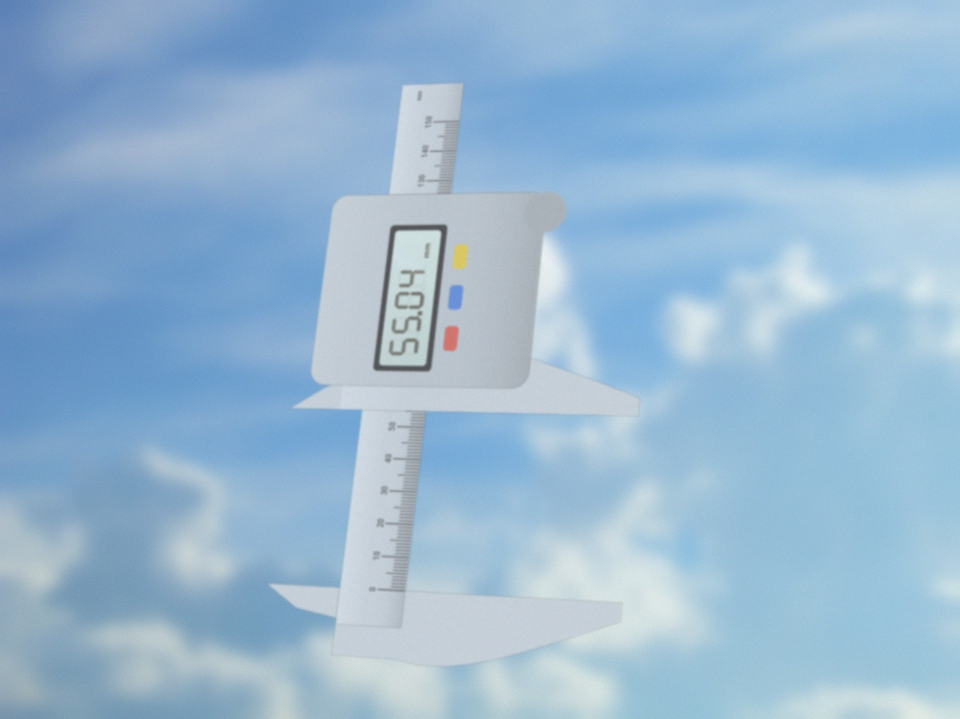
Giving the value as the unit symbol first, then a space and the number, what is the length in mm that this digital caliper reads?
mm 55.04
